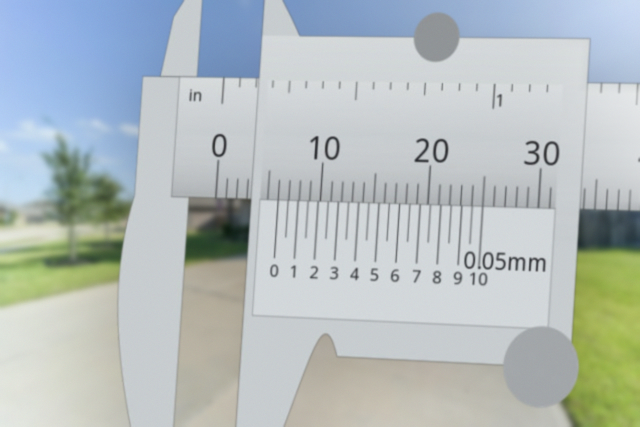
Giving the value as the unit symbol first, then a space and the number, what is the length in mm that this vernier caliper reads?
mm 6.0
